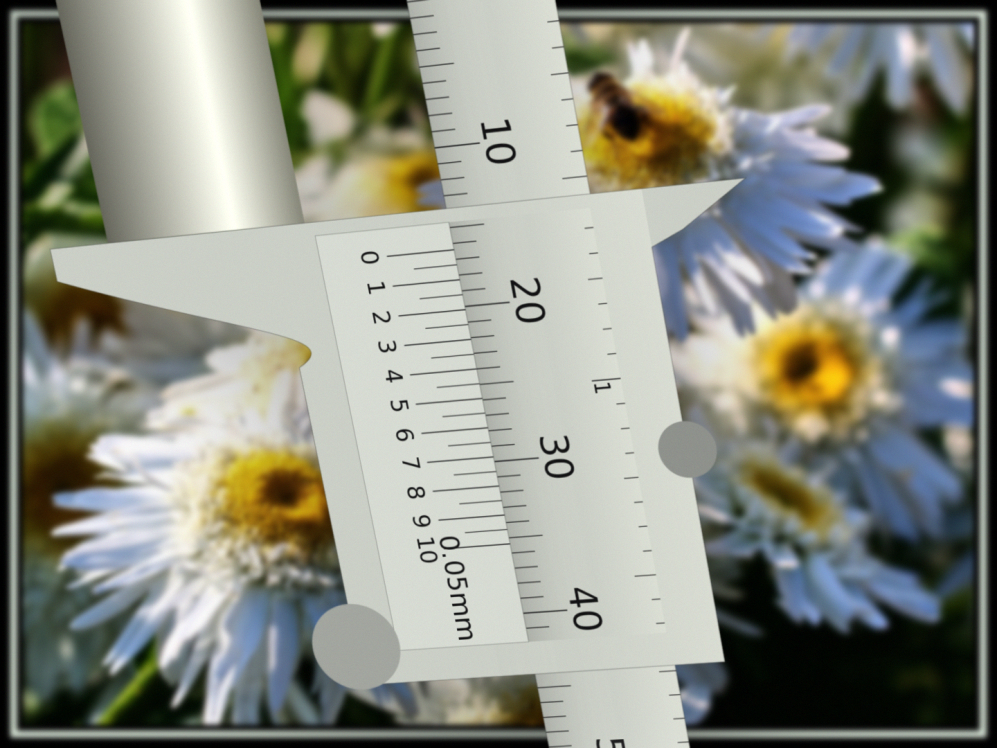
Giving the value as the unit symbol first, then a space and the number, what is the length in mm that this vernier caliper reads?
mm 16.4
